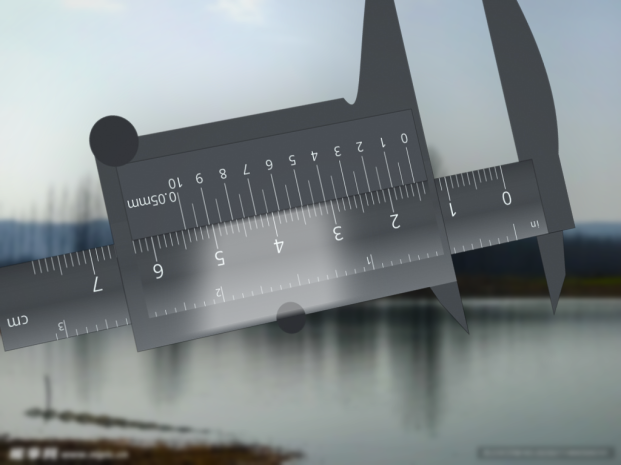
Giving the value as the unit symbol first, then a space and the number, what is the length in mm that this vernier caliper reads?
mm 15.4
